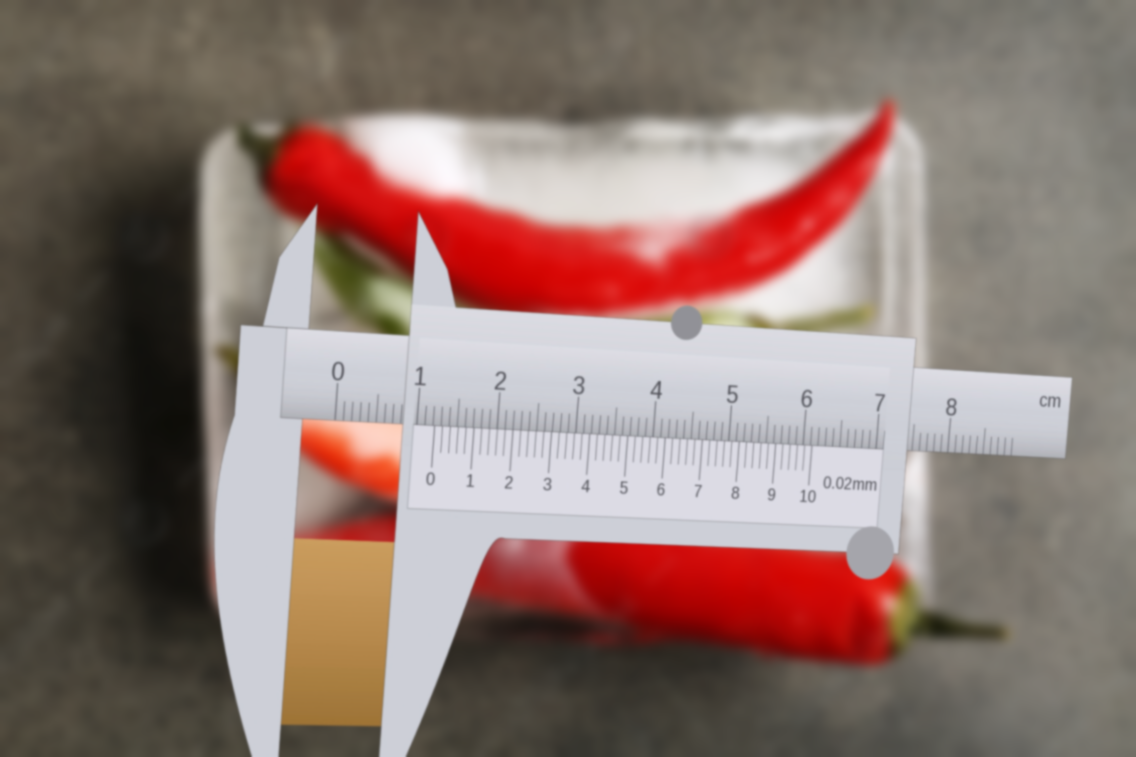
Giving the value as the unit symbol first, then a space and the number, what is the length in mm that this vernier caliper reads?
mm 12.2
